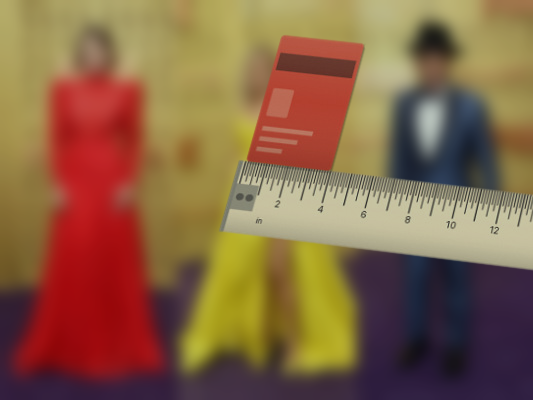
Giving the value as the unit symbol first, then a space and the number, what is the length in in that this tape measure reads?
in 4
